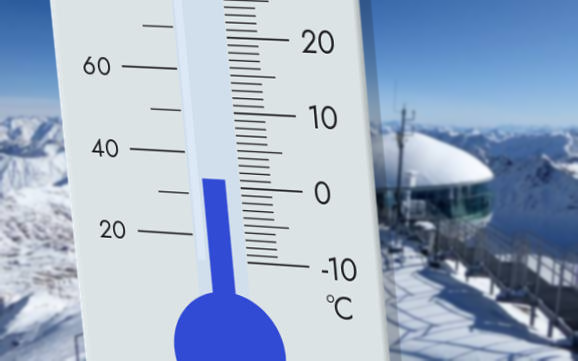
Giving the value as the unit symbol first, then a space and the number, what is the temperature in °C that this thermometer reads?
°C 1
